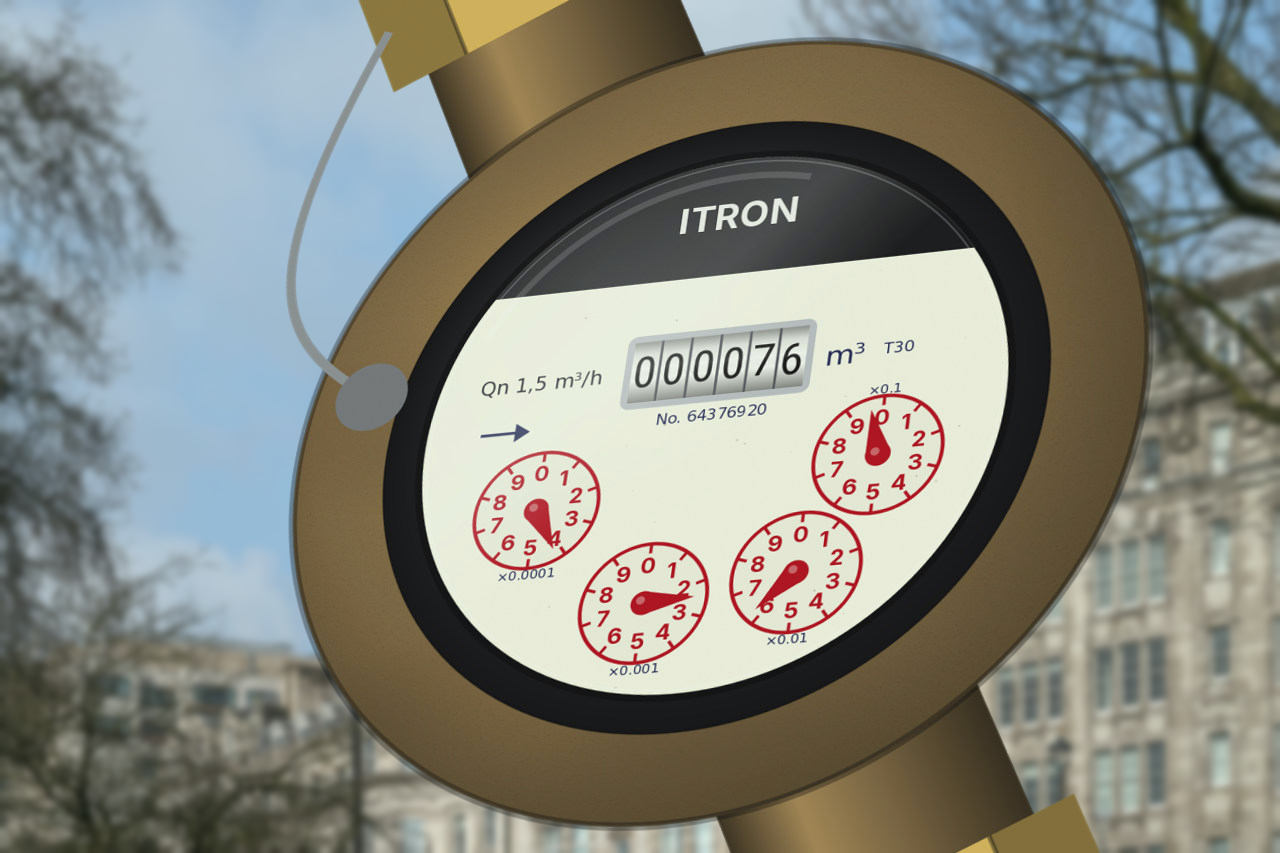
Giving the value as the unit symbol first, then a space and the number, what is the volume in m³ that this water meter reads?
m³ 75.9624
